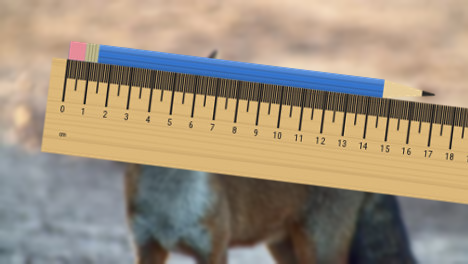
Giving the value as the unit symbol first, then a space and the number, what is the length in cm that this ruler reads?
cm 17
